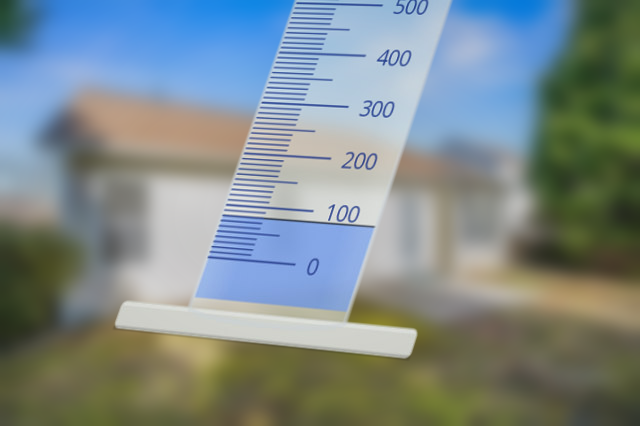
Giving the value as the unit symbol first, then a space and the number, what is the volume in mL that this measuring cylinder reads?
mL 80
